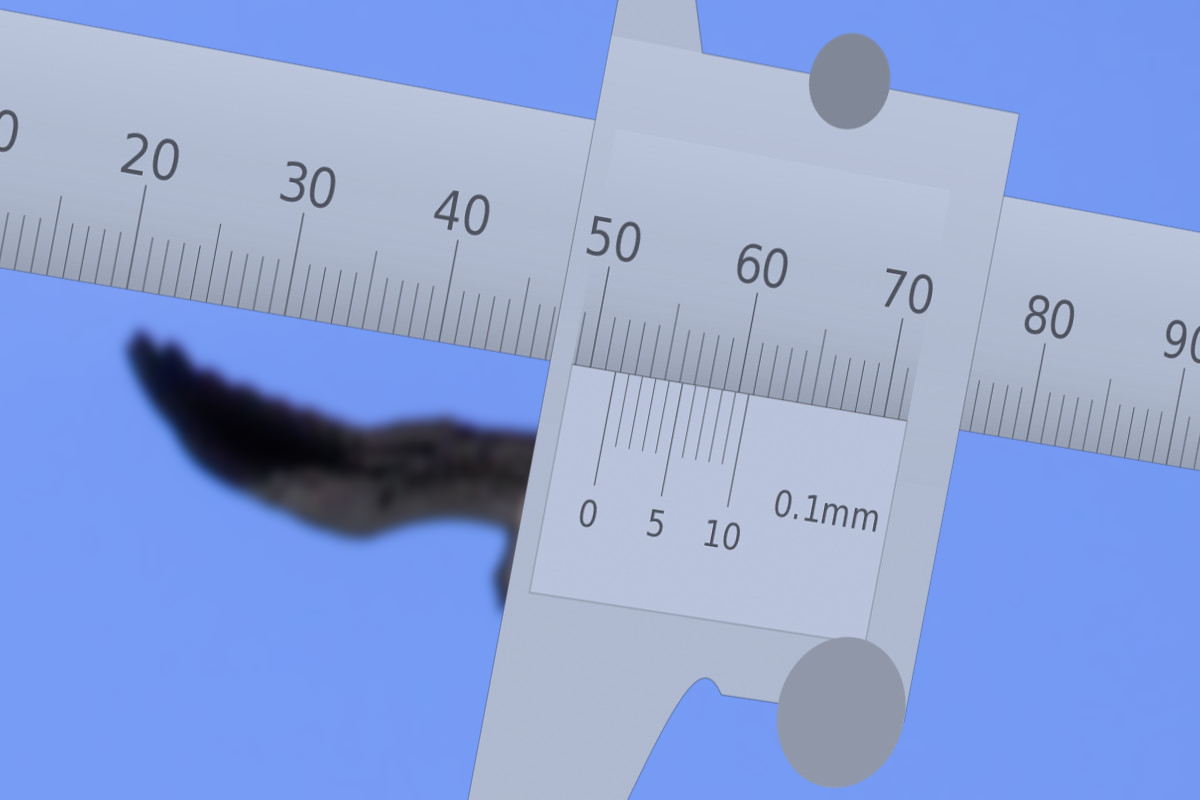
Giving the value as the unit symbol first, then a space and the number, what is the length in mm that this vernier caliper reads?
mm 51.7
